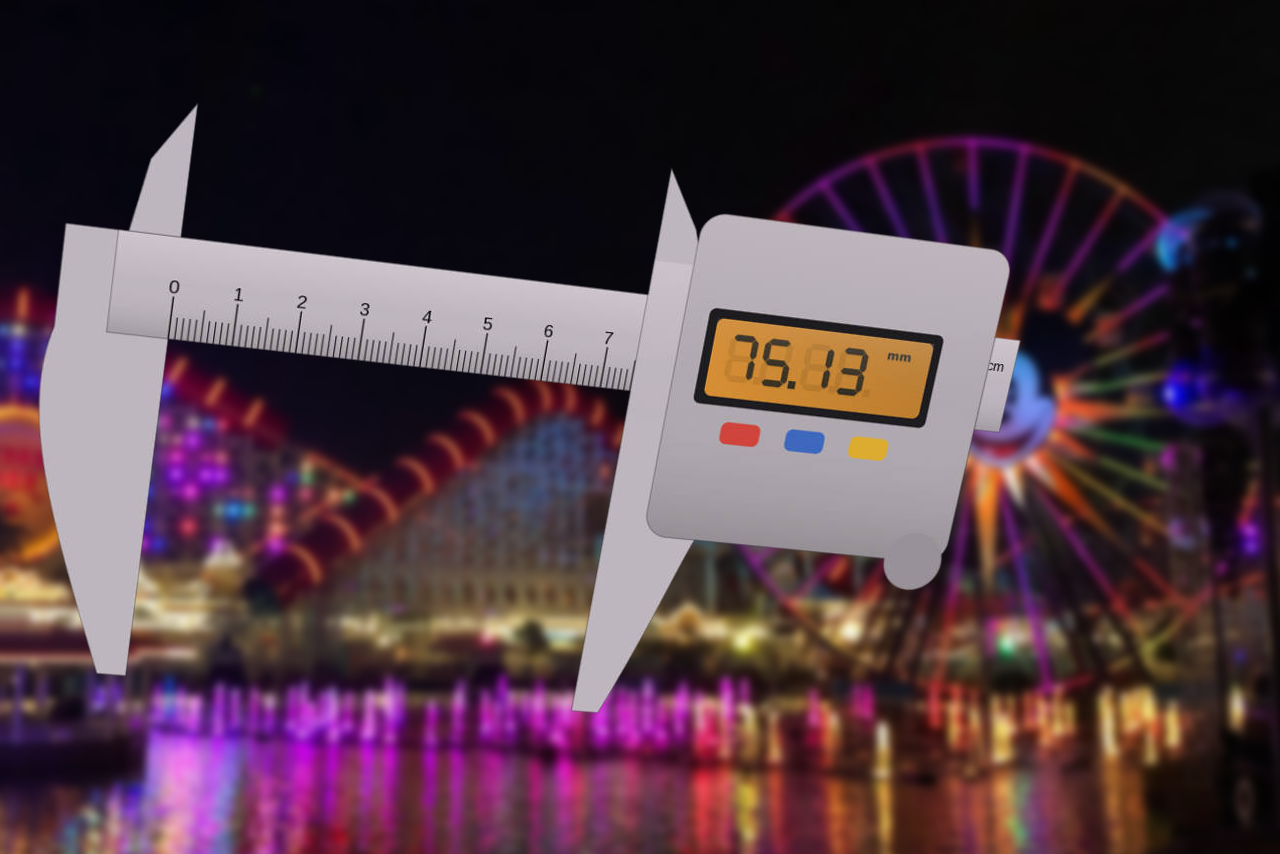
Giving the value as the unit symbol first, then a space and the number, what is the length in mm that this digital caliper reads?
mm 75.13
